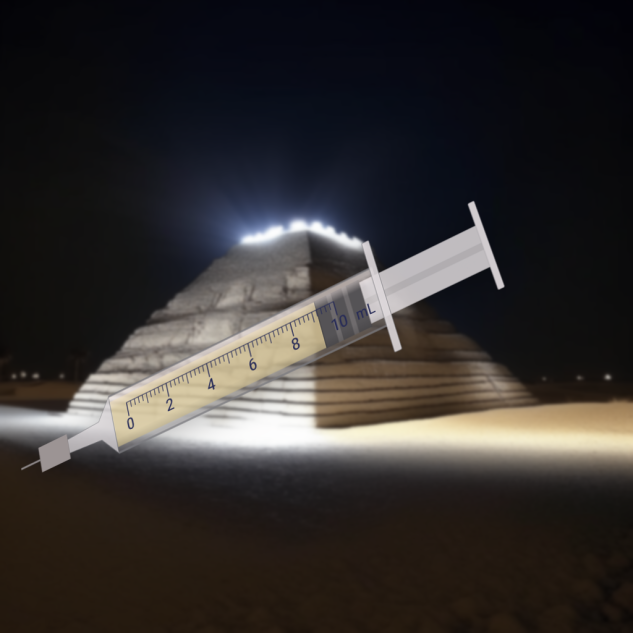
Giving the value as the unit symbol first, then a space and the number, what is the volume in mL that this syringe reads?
mL 9.2
